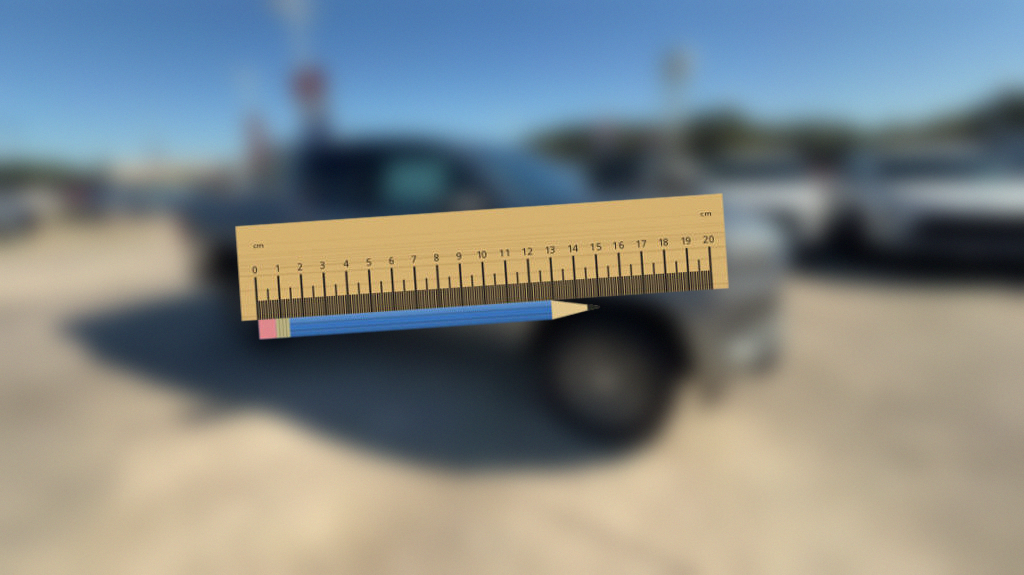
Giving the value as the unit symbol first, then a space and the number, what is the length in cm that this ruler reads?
cm 15
